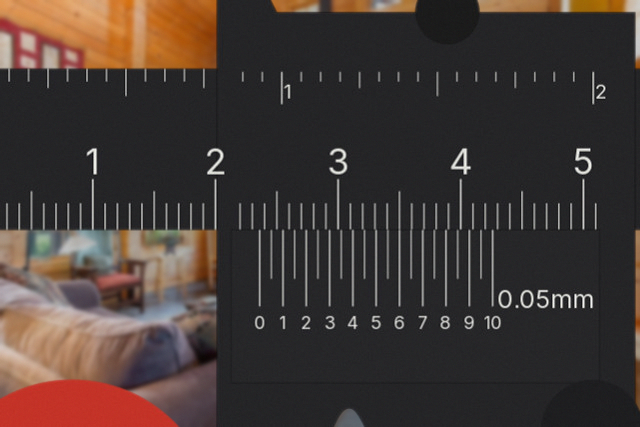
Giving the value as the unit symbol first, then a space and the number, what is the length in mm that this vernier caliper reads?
mm 23.6
